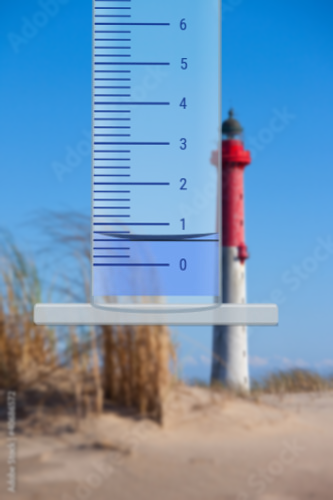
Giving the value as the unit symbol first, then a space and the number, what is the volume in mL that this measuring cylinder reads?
mL 0.6
